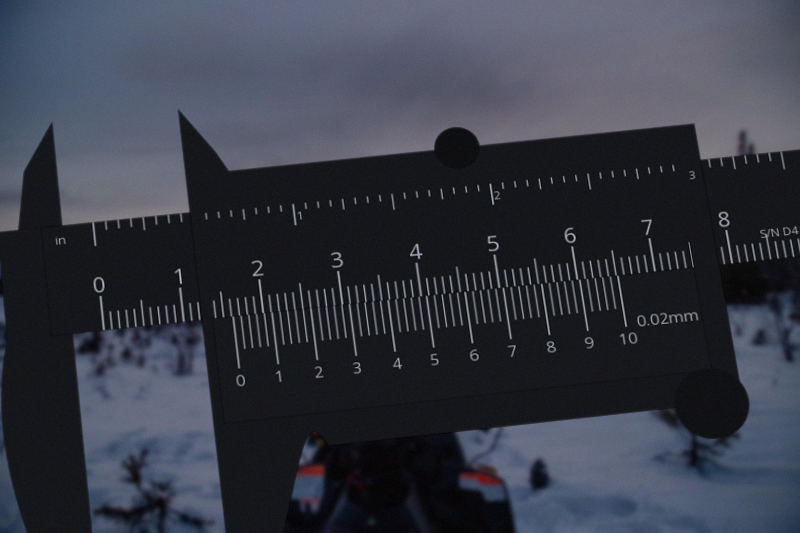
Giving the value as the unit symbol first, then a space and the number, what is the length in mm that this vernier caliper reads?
mm 16.2
